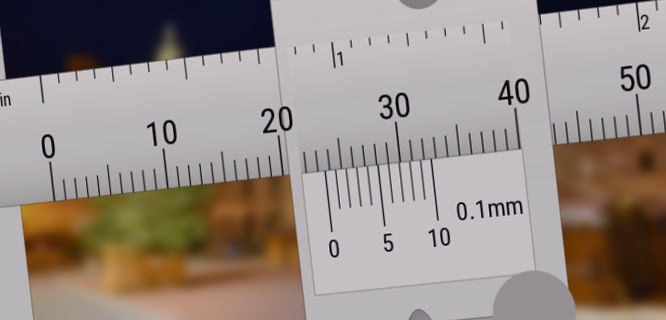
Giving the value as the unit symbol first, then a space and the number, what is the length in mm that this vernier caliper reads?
mm 23.6
